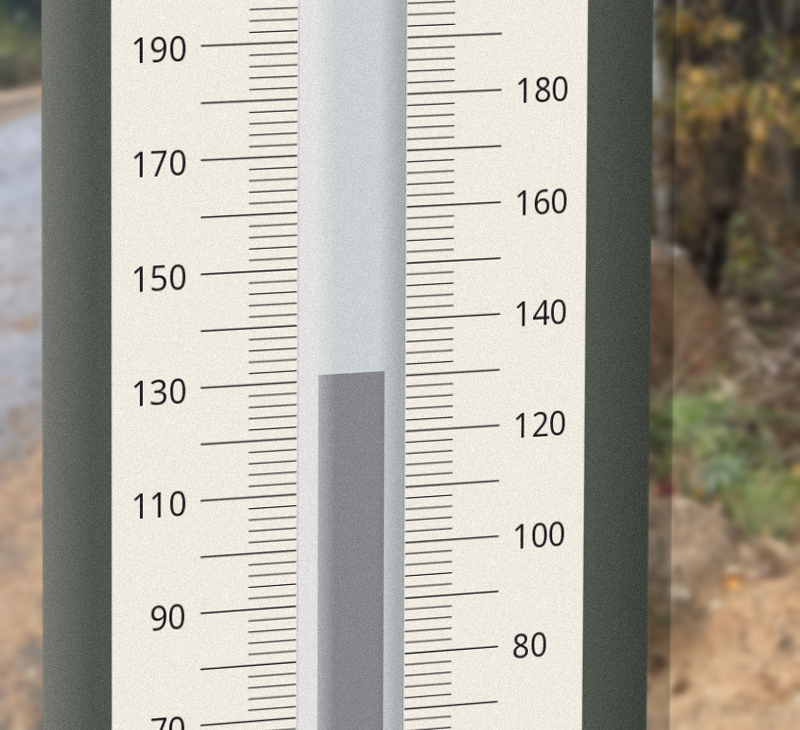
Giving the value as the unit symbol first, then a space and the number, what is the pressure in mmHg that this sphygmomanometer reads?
mmHg 131
